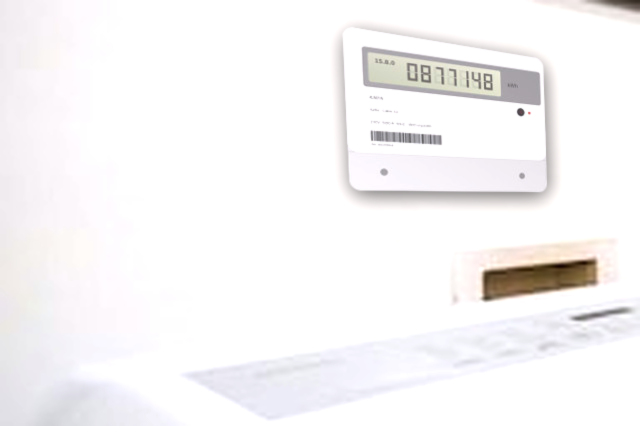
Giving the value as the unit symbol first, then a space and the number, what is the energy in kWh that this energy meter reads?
kWh 877148
